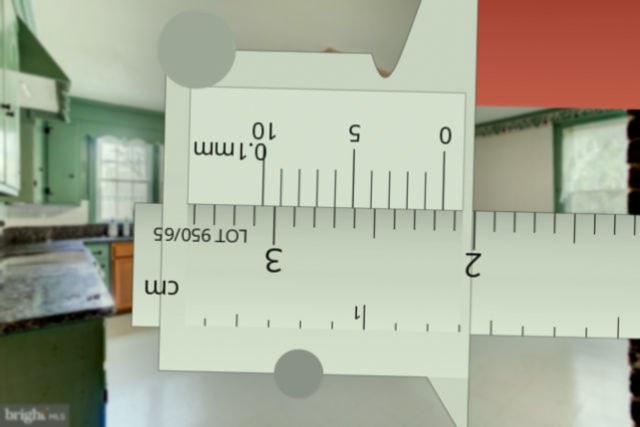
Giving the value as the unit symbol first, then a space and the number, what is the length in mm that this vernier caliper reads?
mm 21.6
